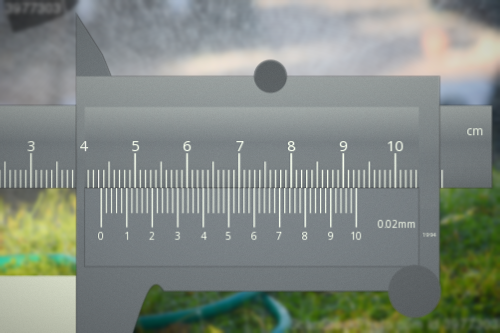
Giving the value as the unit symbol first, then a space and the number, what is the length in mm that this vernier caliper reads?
mm 43.5
